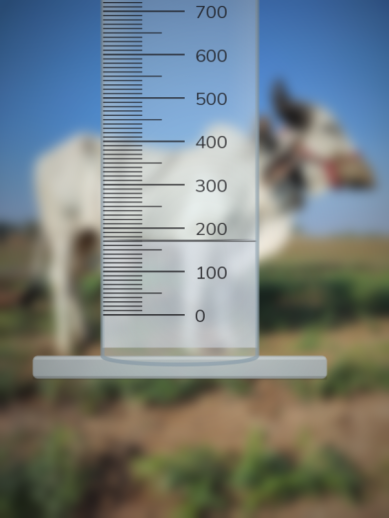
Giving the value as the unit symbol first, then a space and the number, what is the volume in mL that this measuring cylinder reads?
mL 170
